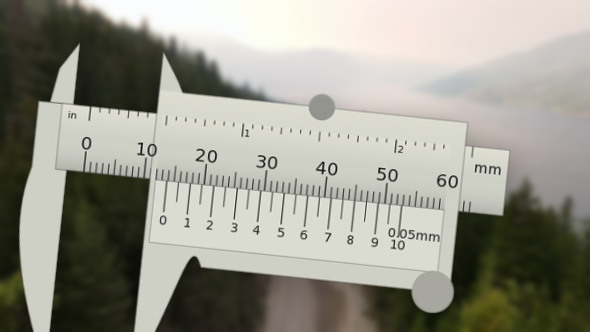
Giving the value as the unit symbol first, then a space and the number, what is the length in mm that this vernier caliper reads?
mm 13.8
